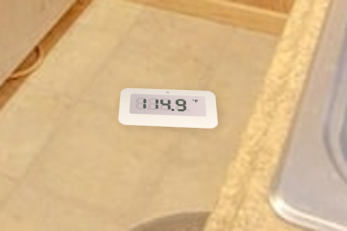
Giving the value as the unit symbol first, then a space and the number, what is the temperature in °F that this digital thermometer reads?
°F 114.9
